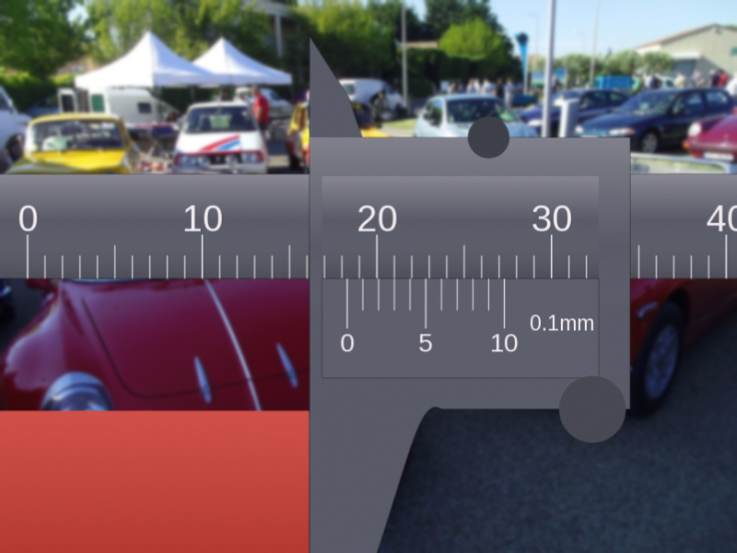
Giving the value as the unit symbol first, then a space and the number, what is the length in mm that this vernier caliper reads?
mm 18.3
